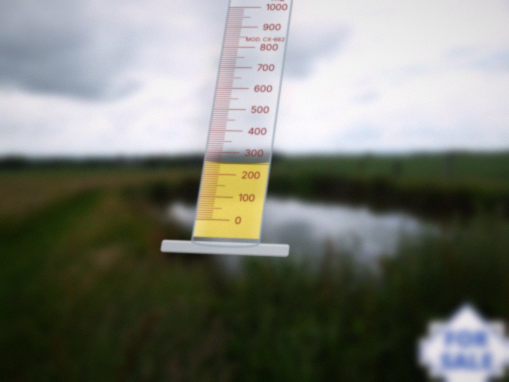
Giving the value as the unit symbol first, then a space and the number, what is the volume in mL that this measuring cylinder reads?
mL 250
